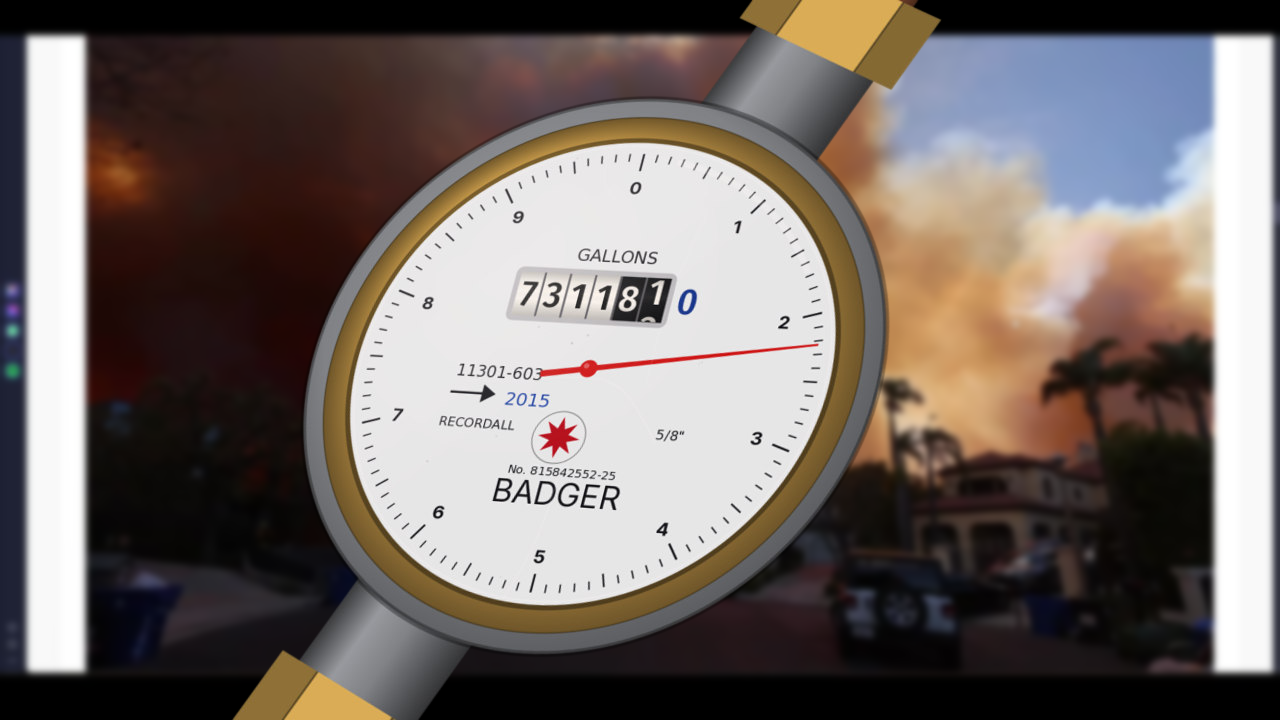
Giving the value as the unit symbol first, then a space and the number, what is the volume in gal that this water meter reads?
gal 7311812.2
